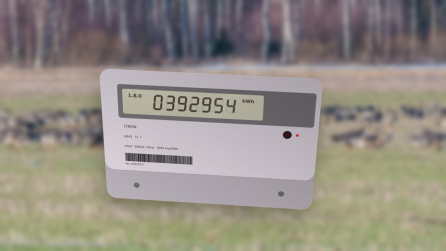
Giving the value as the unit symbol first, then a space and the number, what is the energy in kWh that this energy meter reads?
kWh 392954
